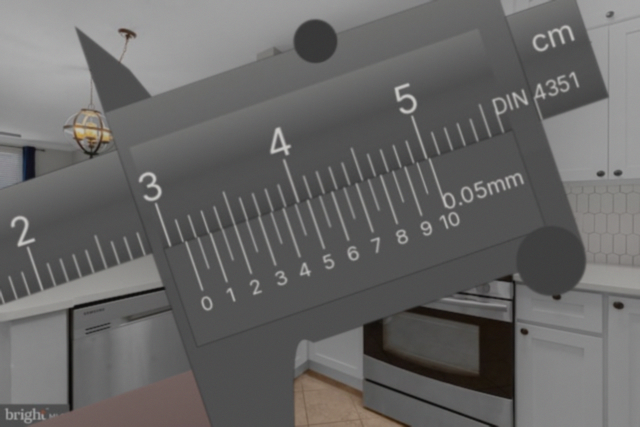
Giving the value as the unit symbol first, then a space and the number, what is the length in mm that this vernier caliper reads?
mm 31.2
